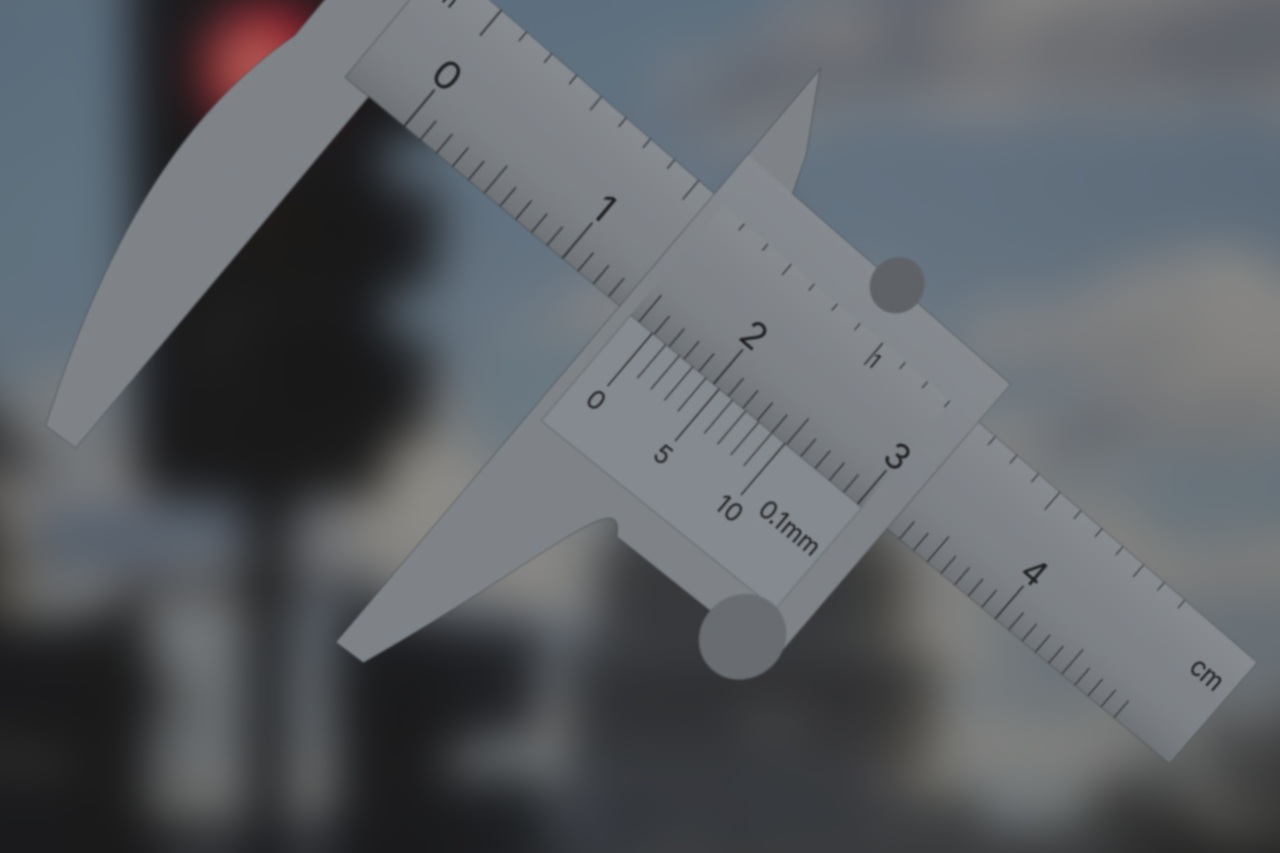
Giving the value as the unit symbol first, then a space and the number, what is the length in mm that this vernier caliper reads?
mm 15.9
